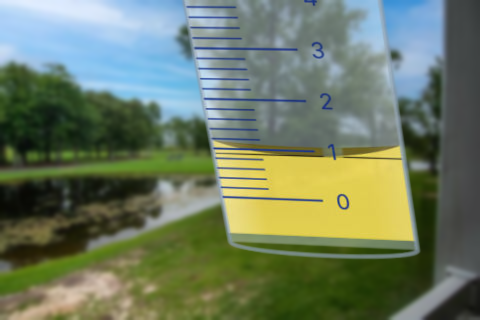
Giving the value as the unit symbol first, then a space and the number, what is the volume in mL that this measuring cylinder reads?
mL 0.9
